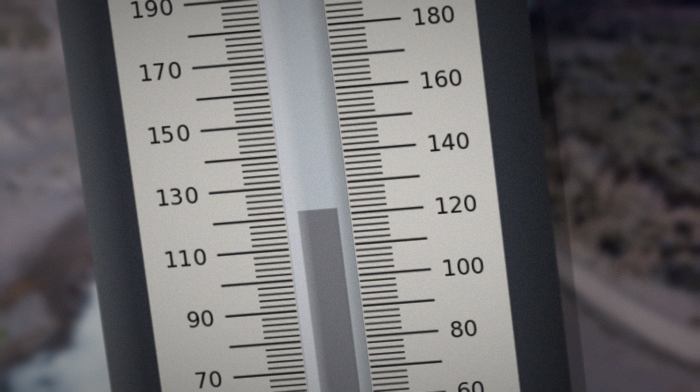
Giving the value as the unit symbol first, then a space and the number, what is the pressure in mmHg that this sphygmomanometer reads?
mmHg 122
